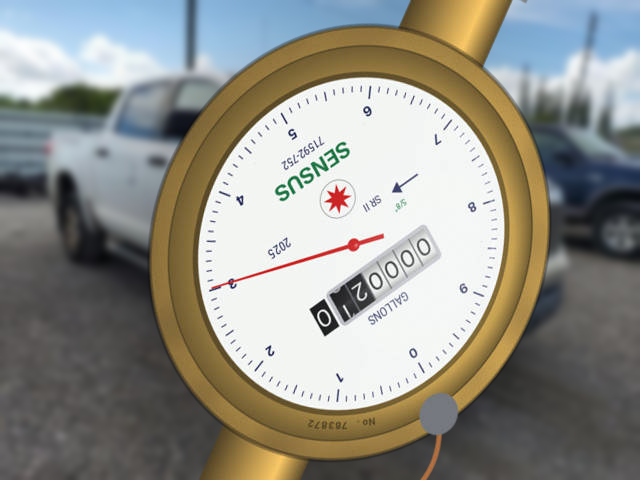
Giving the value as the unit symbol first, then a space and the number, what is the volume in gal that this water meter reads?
gal 213.0
